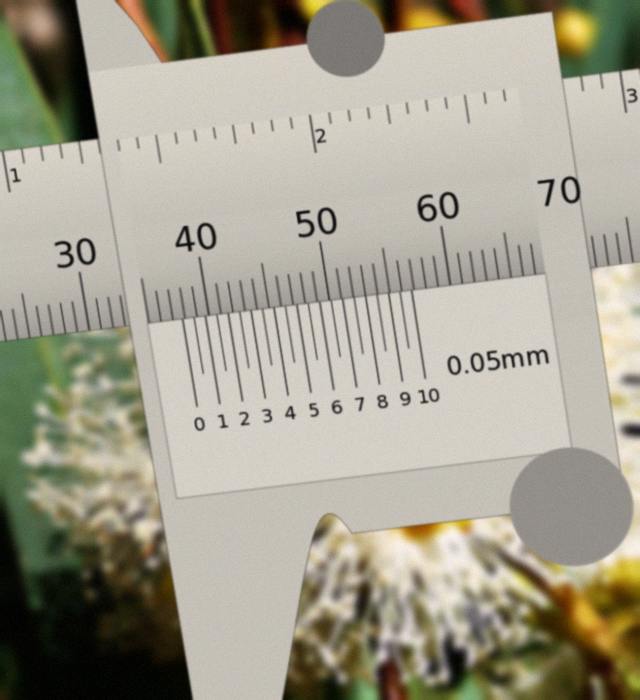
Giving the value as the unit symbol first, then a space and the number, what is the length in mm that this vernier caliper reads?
mm 37.8
